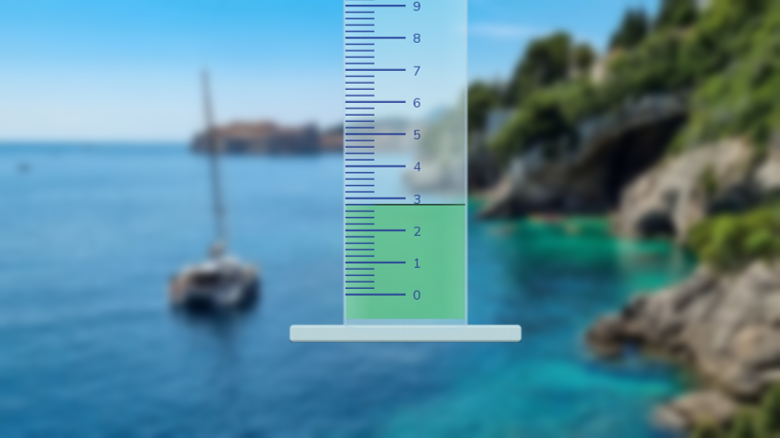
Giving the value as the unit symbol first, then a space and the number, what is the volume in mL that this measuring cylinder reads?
mL 2.8
